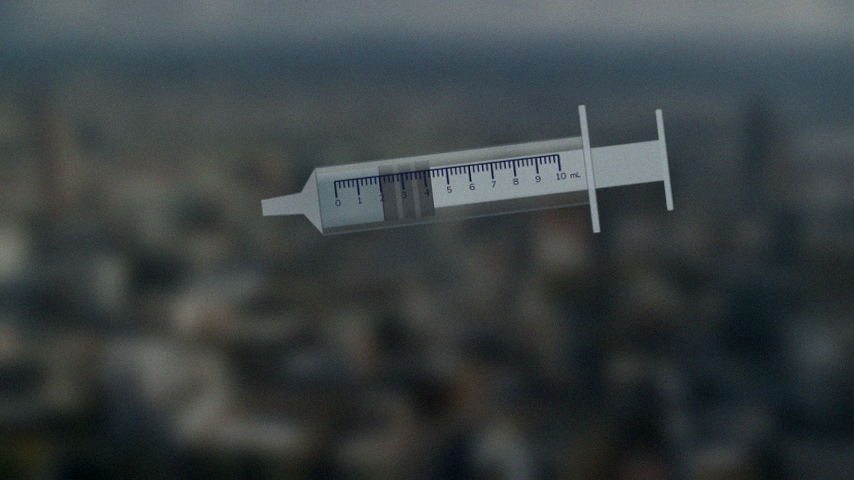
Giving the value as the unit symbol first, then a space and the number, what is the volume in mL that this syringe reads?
mL 2
